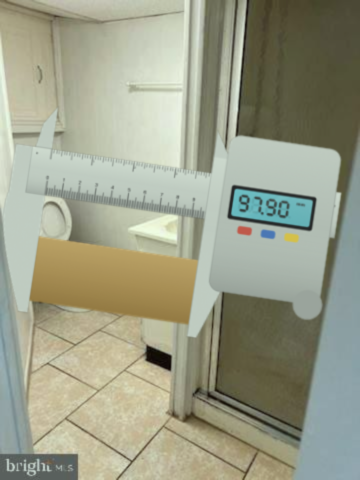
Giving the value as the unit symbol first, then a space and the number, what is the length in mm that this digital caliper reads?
mm 97.90
